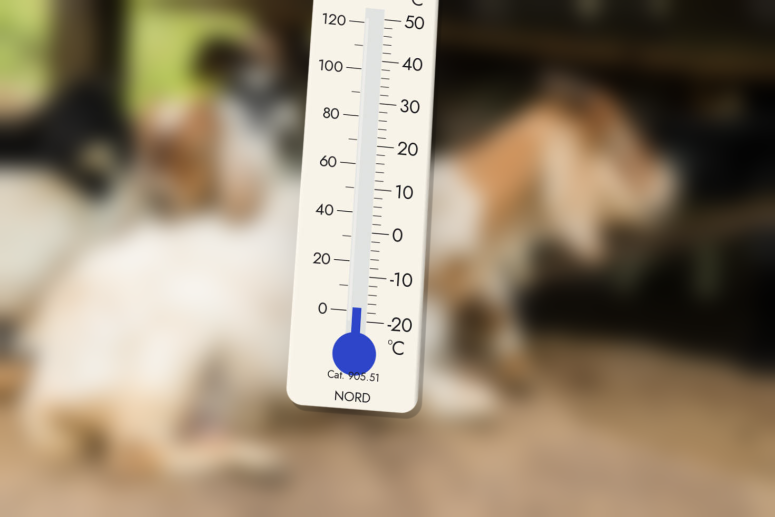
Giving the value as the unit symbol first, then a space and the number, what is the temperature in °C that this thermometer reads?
°C -17
